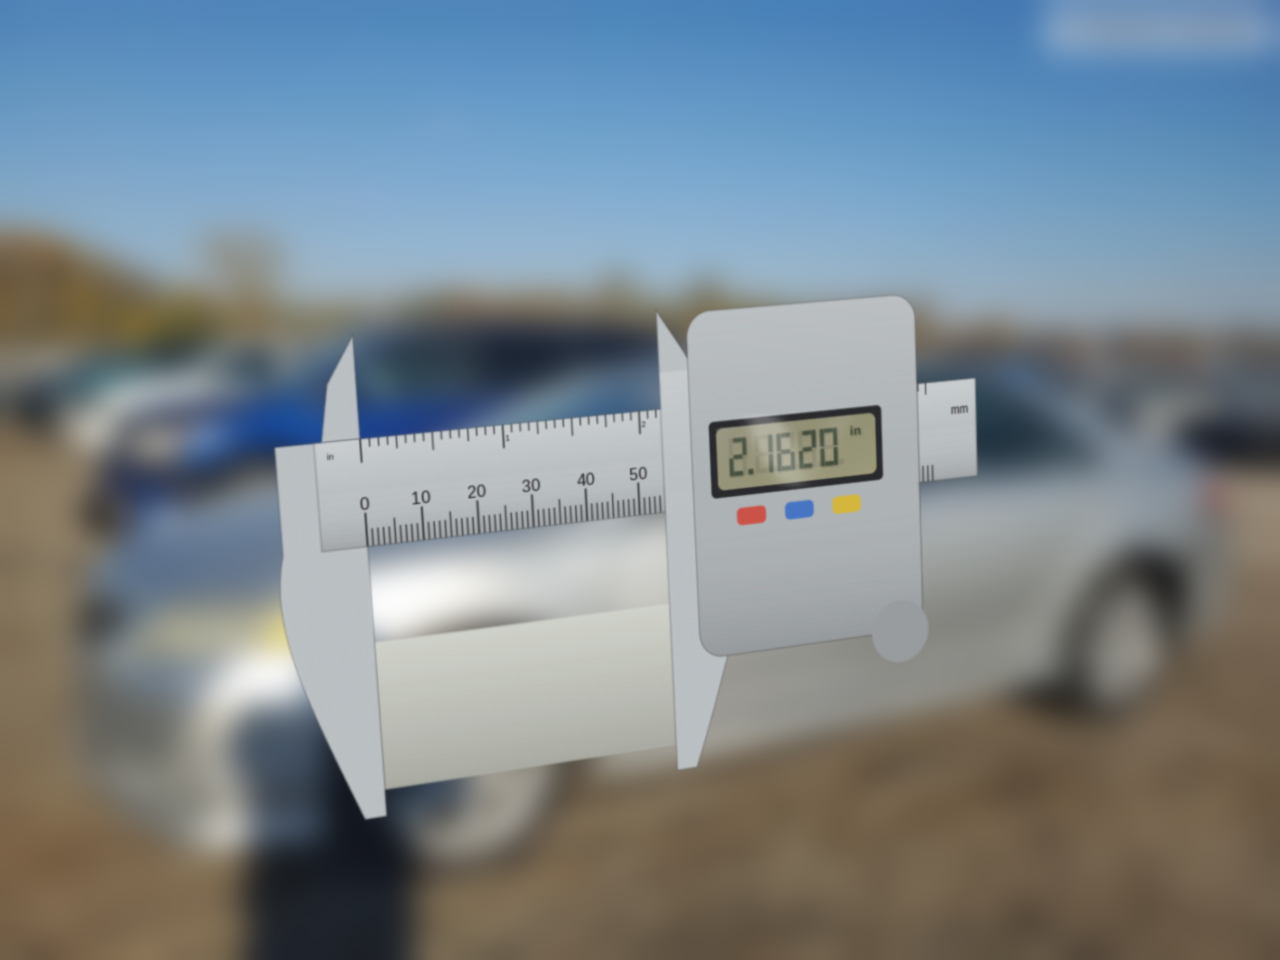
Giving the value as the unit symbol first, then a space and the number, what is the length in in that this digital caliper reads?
in 2.1620
